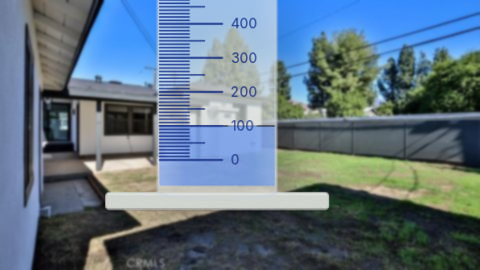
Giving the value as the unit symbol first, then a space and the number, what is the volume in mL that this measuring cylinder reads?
mL 100
